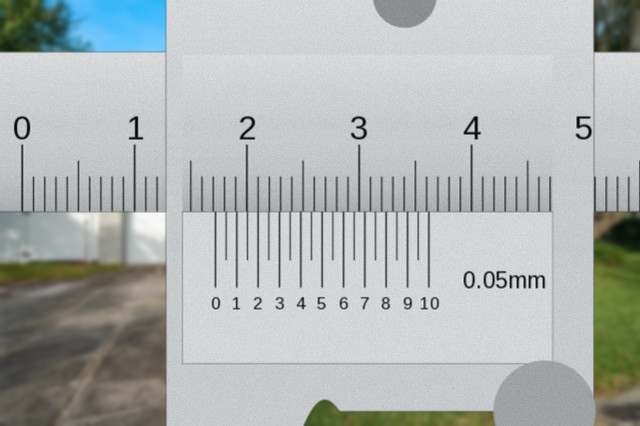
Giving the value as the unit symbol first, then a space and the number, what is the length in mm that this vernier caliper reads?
mm 17.2
